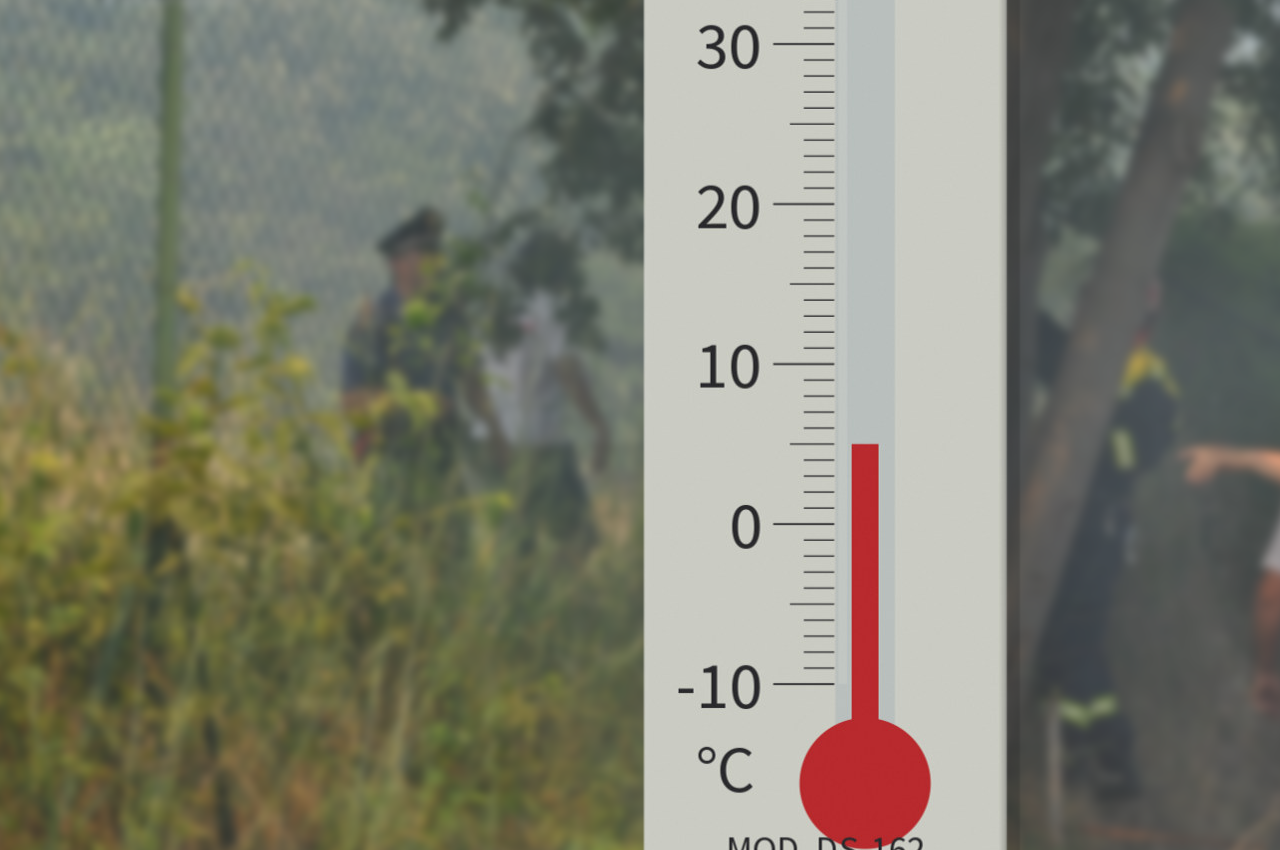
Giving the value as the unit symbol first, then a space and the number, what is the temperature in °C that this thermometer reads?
°C 5
